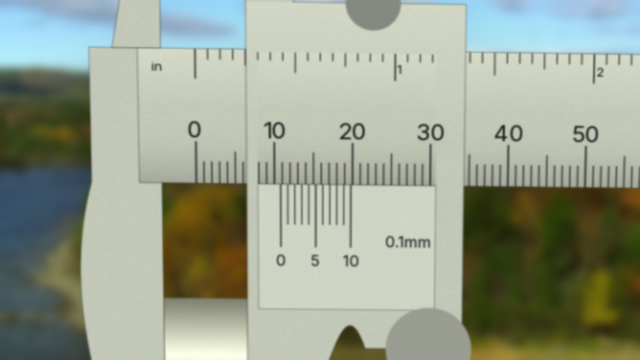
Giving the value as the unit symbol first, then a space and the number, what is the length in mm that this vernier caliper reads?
mm 10.8
